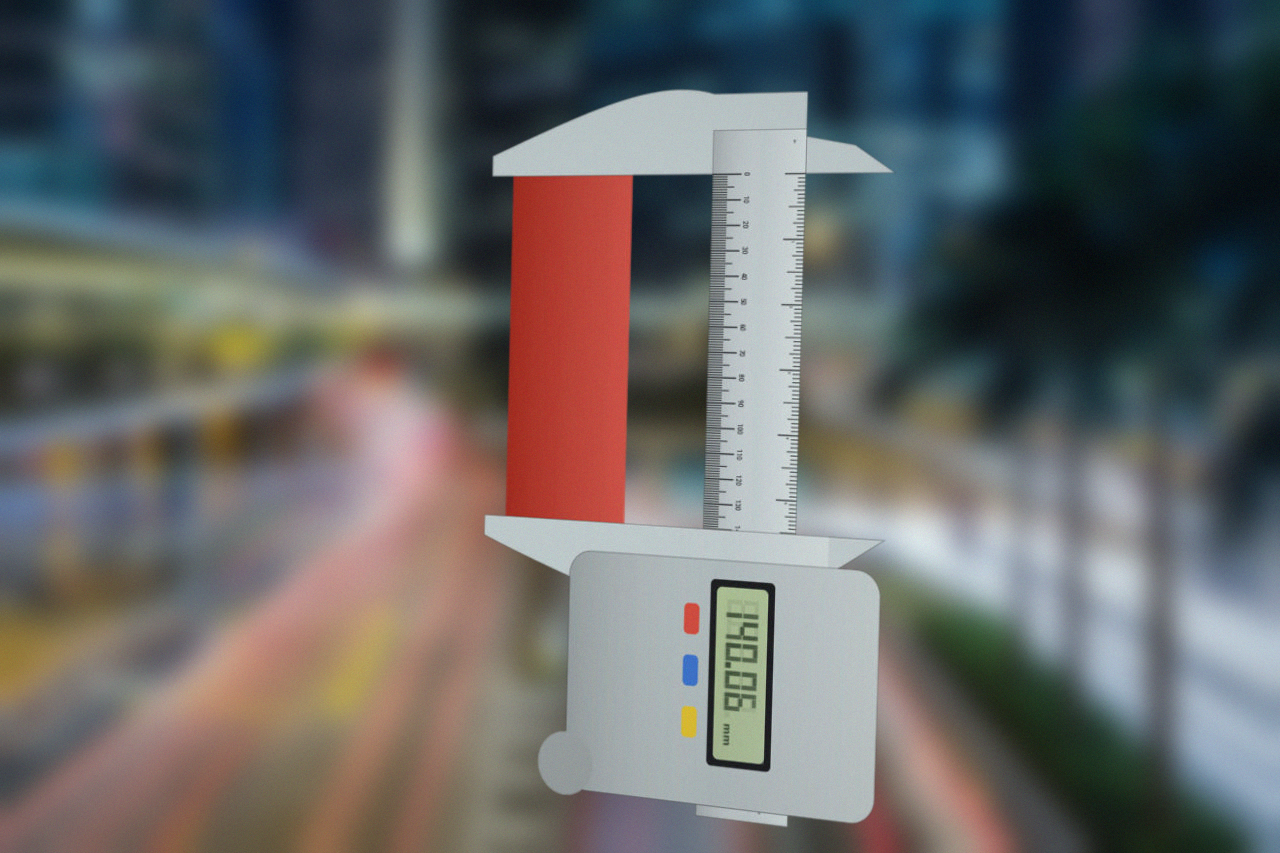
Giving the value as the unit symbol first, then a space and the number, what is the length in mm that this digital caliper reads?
mm 140.06
